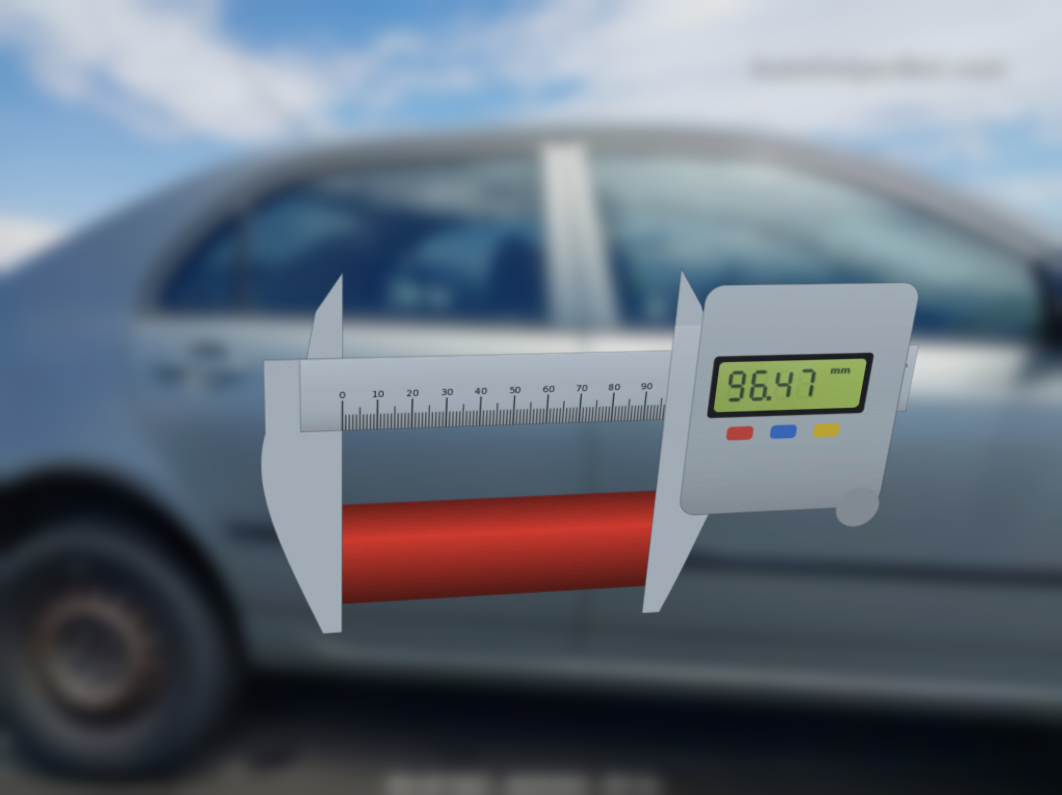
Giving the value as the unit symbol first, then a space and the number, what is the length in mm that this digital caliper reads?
mm 96.47
